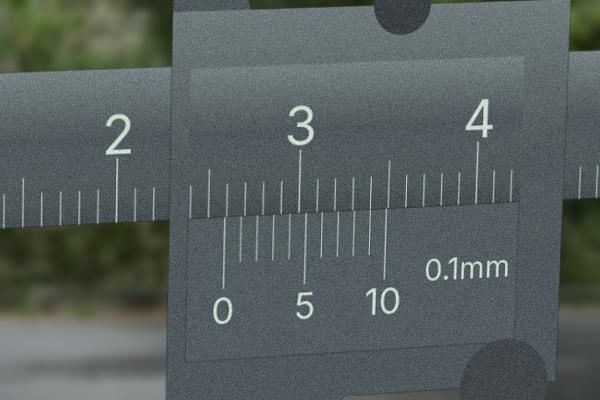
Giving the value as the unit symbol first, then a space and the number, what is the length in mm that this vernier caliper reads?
mm 25.9
